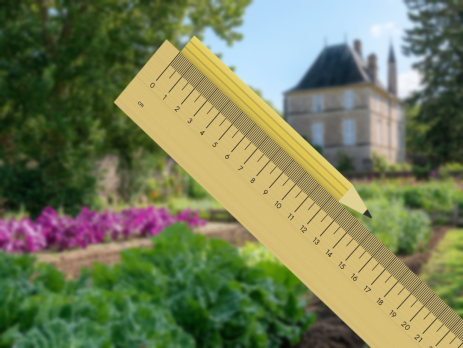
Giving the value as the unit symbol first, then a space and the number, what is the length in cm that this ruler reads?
cm 14.5
